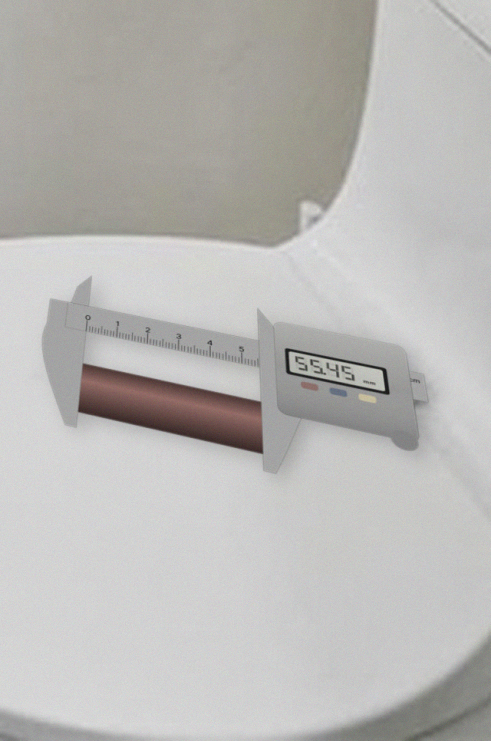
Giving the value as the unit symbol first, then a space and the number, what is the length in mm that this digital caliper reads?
mm 55.45
